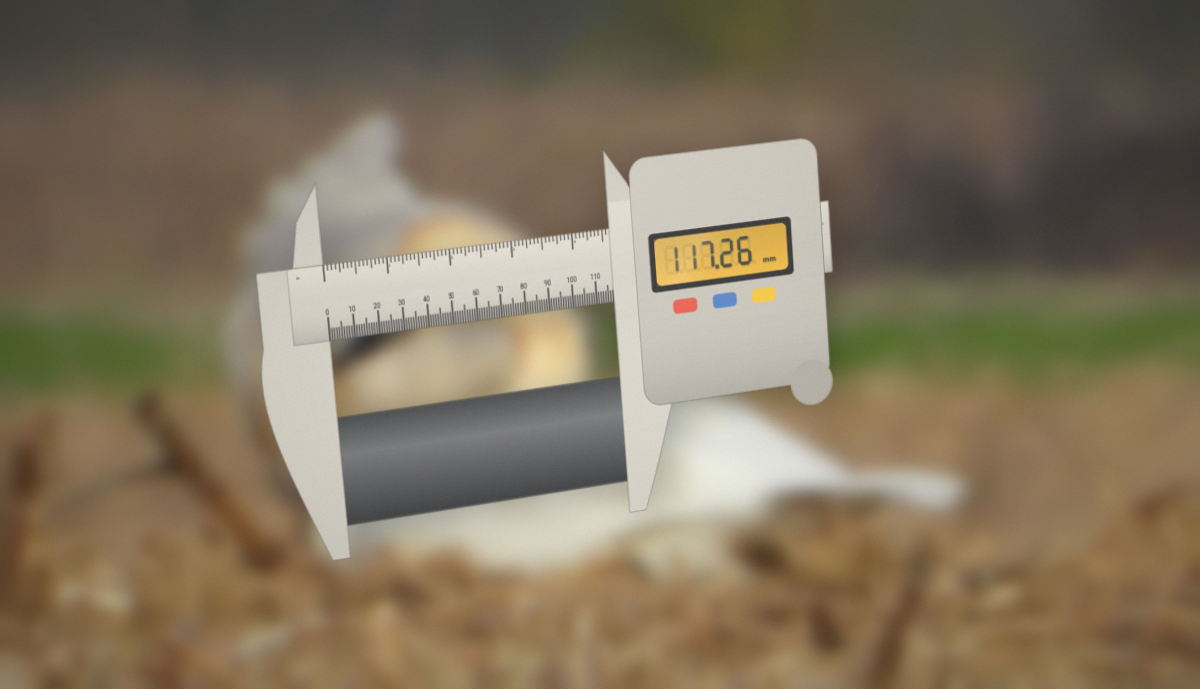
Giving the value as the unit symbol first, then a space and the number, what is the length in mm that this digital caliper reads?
mm 117.26
